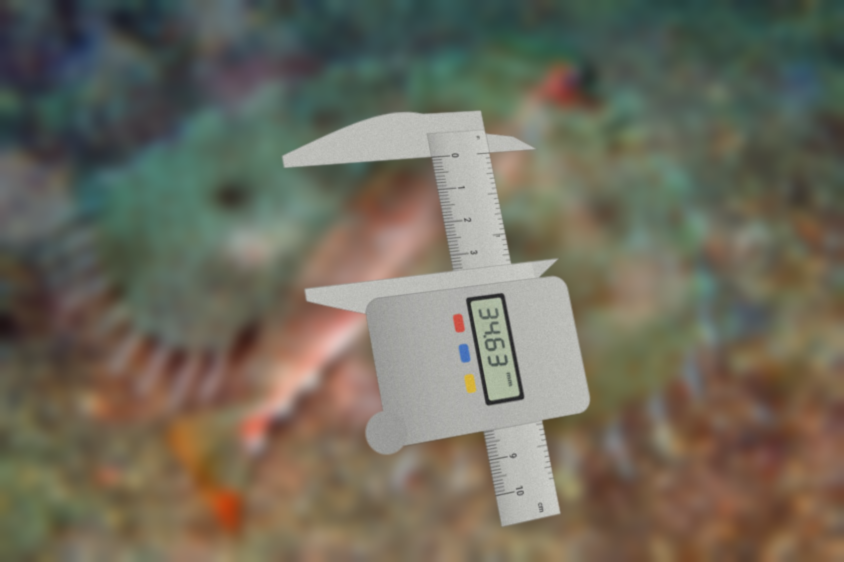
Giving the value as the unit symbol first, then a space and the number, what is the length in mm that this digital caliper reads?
mm 34.63
